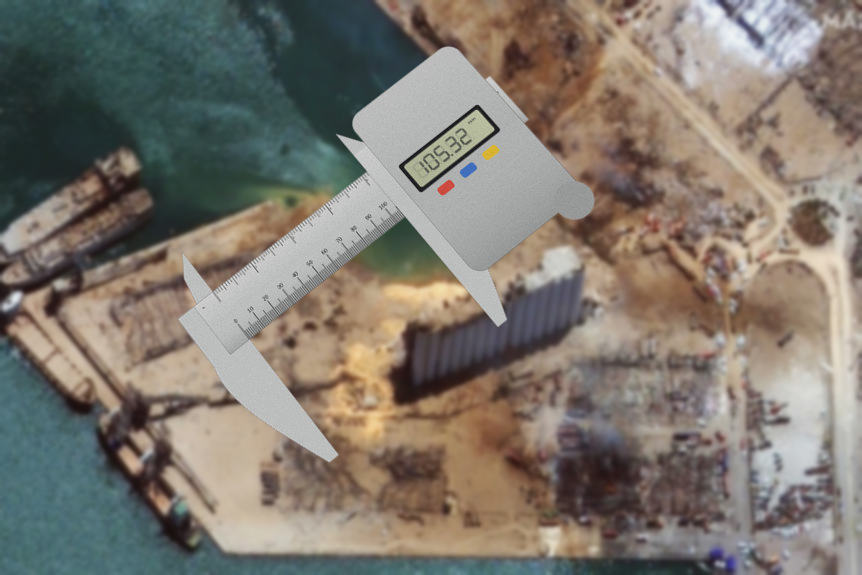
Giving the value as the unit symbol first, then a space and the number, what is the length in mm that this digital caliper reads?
mm 105.32
